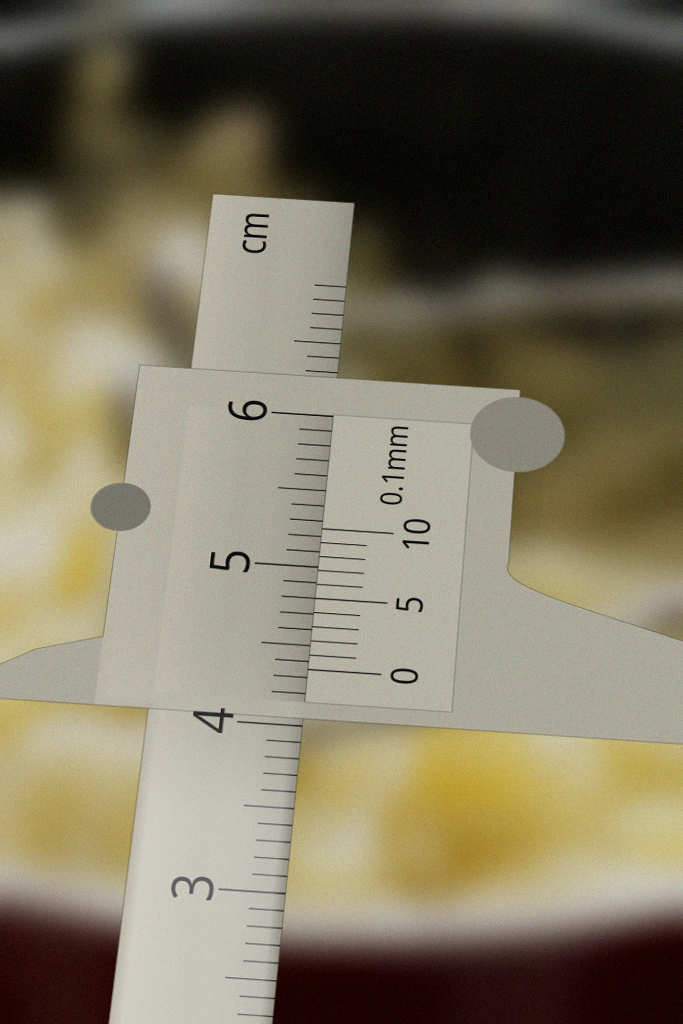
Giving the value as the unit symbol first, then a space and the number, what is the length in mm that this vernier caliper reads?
mm 43.5
